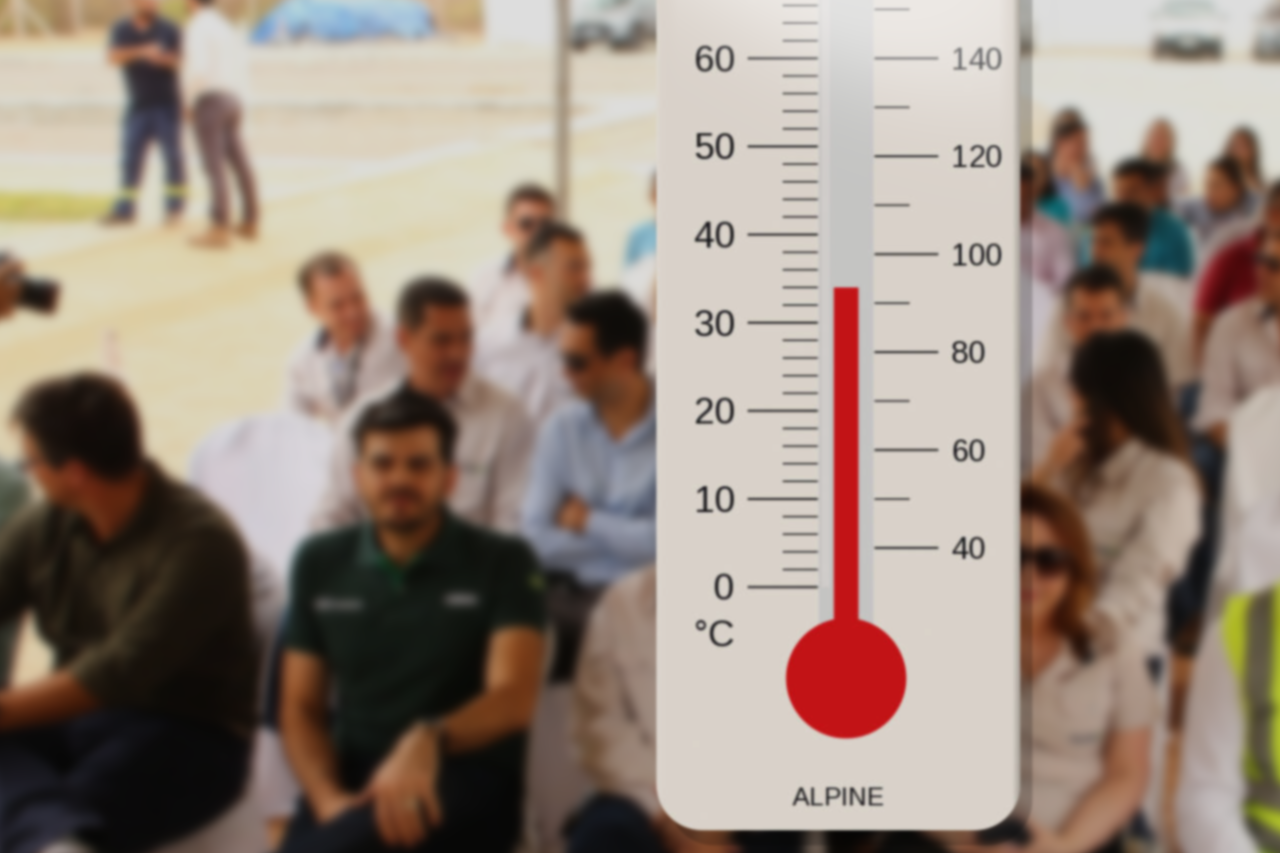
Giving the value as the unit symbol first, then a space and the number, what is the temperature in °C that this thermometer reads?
°C 34
